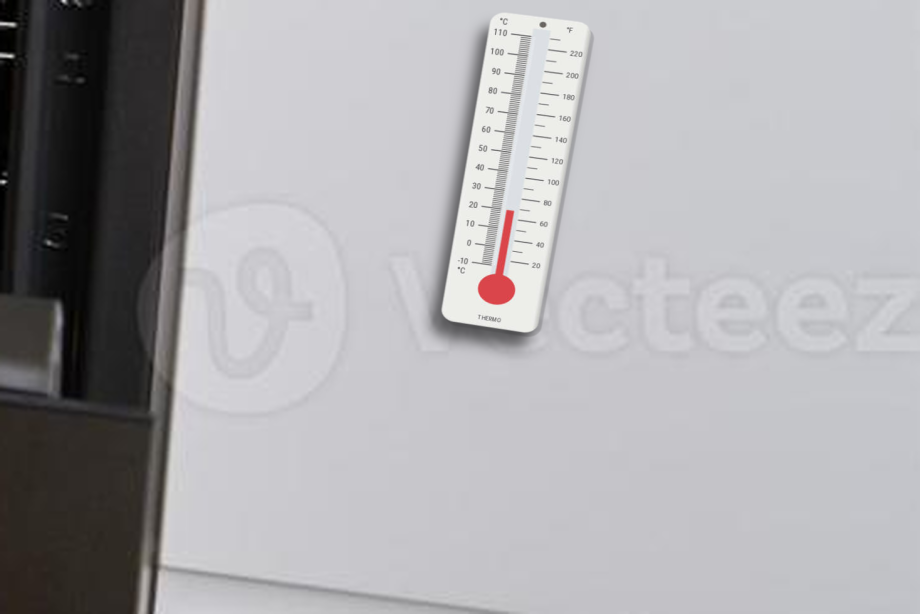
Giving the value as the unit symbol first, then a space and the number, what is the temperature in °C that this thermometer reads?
°C 20
